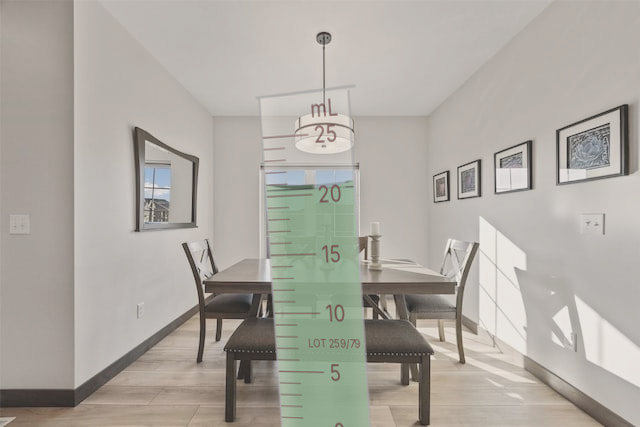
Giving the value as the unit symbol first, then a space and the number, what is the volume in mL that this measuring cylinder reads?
mL 20.5
